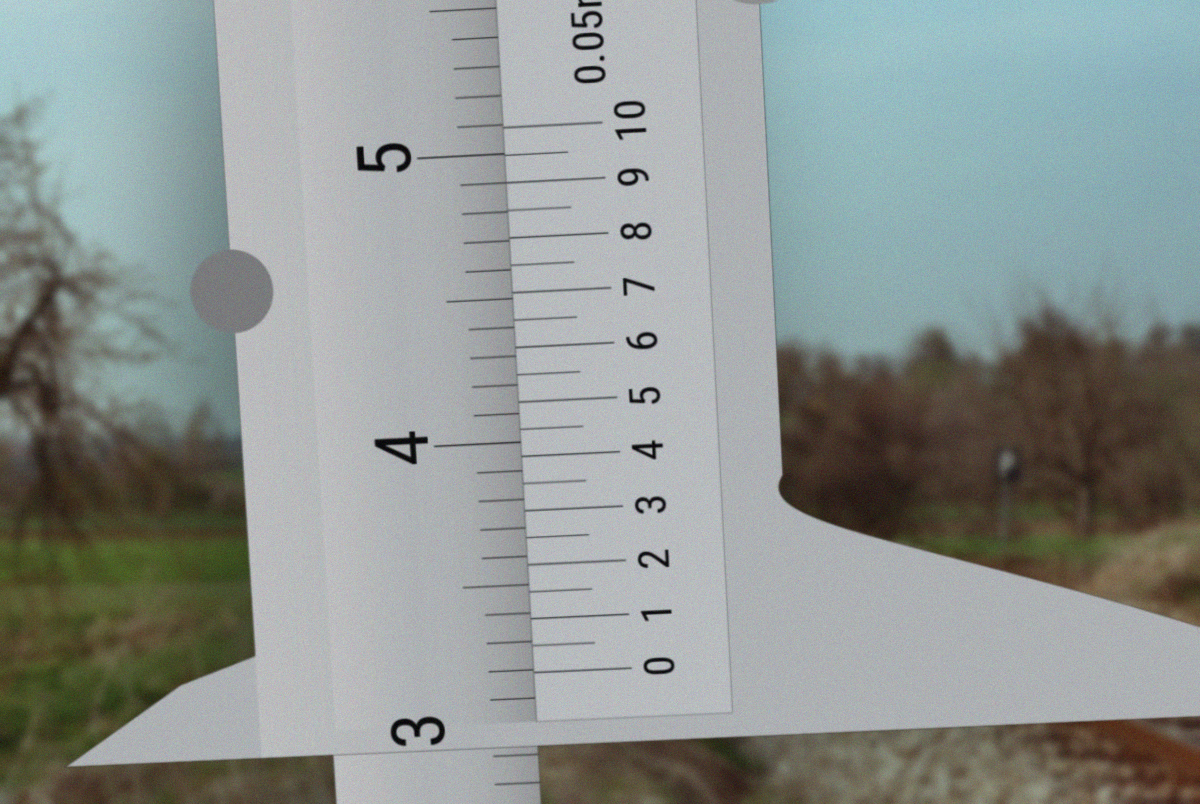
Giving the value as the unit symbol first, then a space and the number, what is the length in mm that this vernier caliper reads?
mm 31.90
